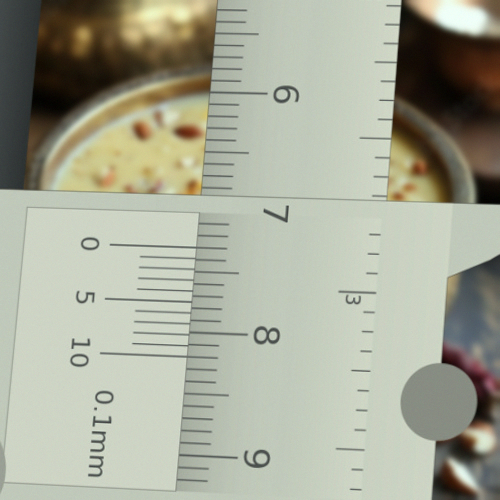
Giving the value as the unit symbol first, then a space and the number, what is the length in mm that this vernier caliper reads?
mm 73.0
